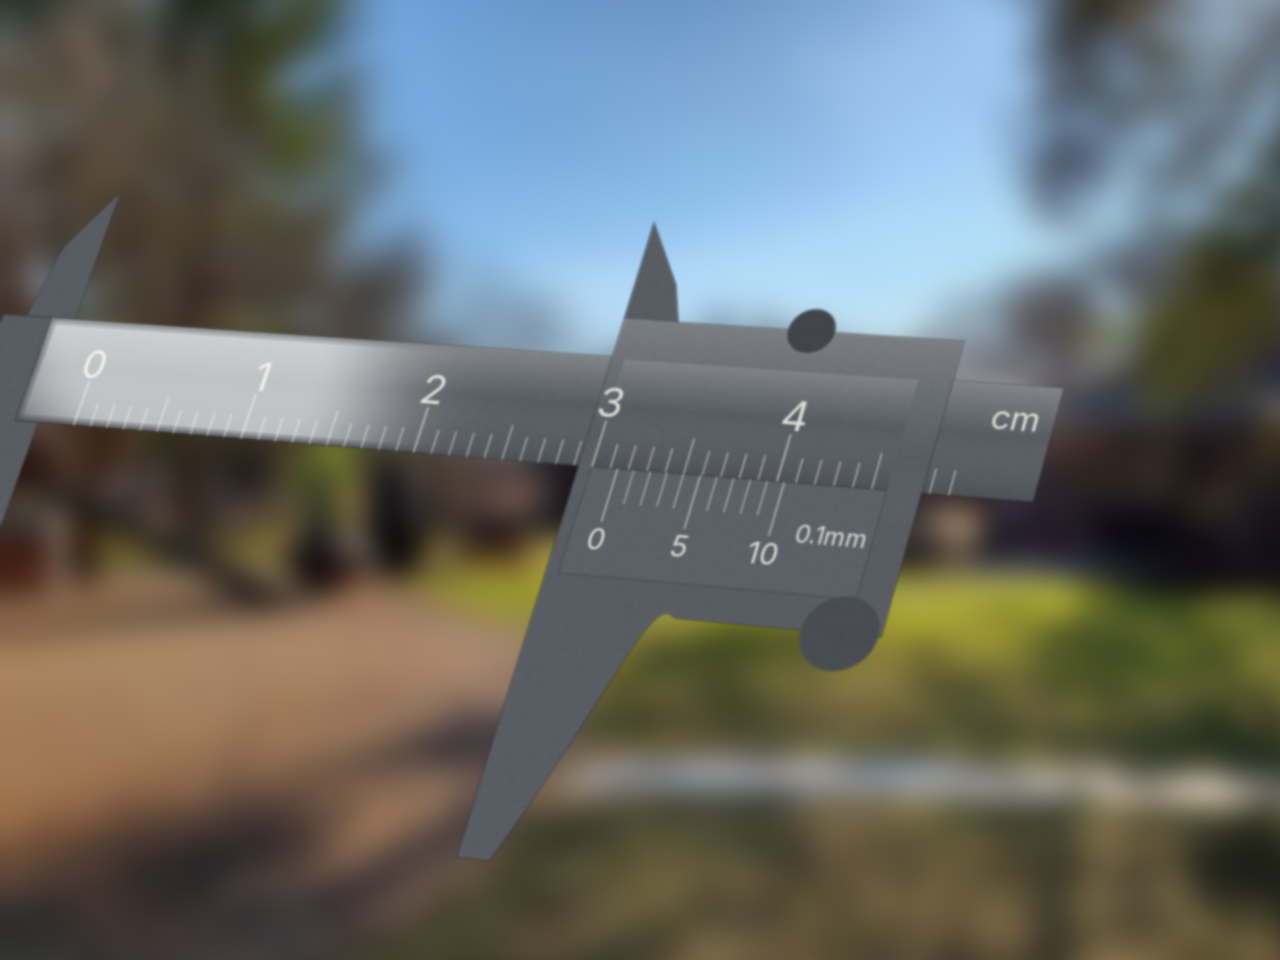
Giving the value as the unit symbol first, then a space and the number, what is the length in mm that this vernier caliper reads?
mm 31.4
